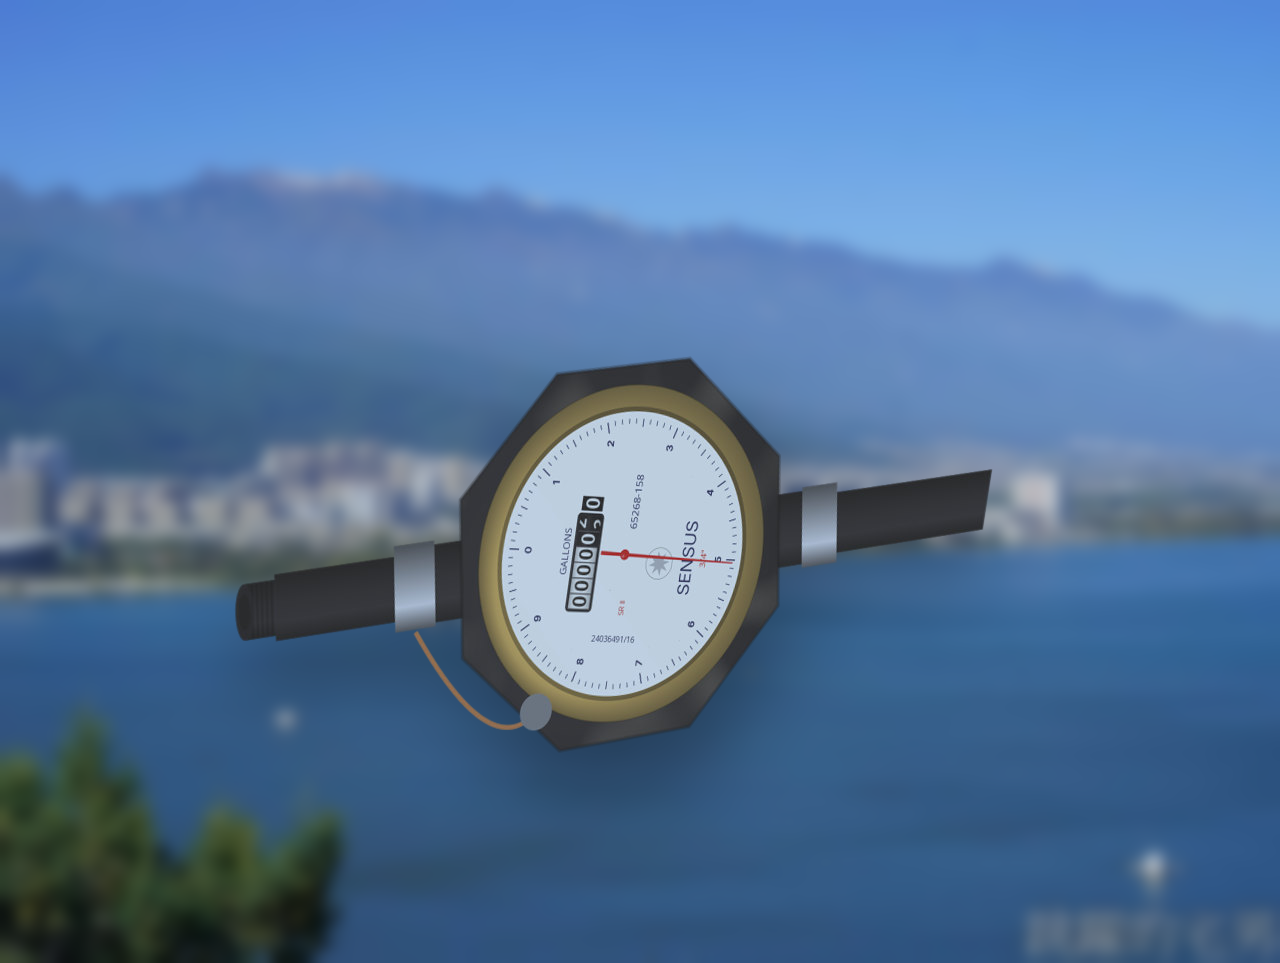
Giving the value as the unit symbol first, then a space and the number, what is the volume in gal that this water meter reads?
gal 25.0
